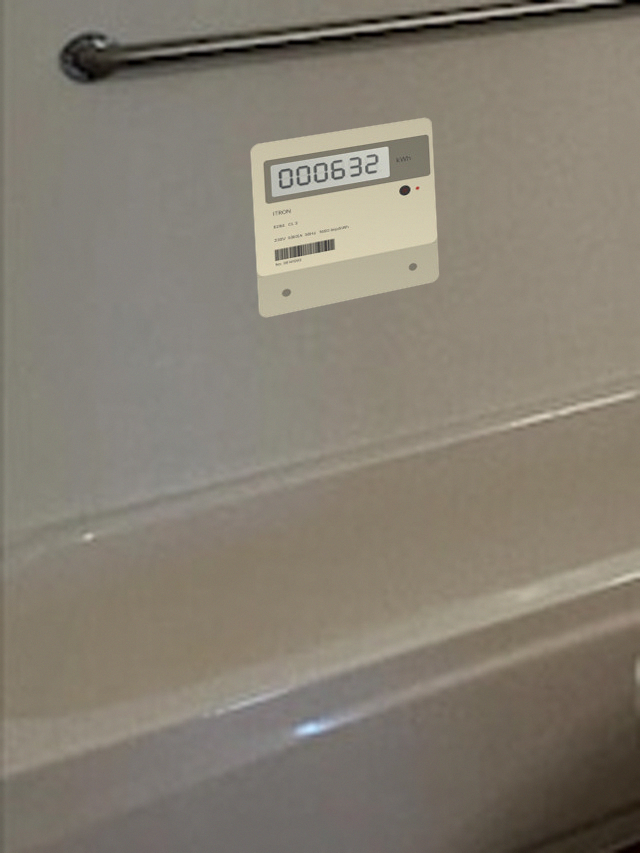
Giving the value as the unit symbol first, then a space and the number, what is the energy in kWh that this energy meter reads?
kWh 632
